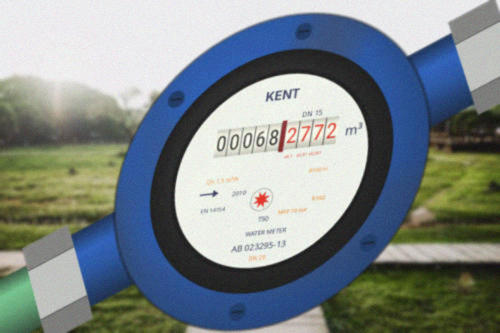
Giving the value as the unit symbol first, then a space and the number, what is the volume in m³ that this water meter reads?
m³ 68.2772
